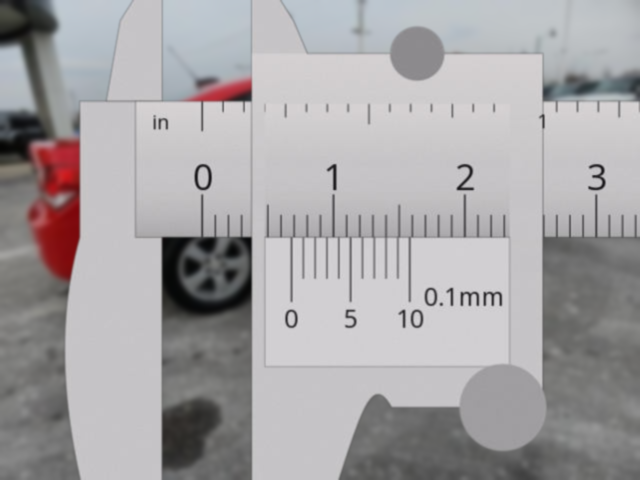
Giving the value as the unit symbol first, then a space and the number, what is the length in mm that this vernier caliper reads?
mm 6.8
